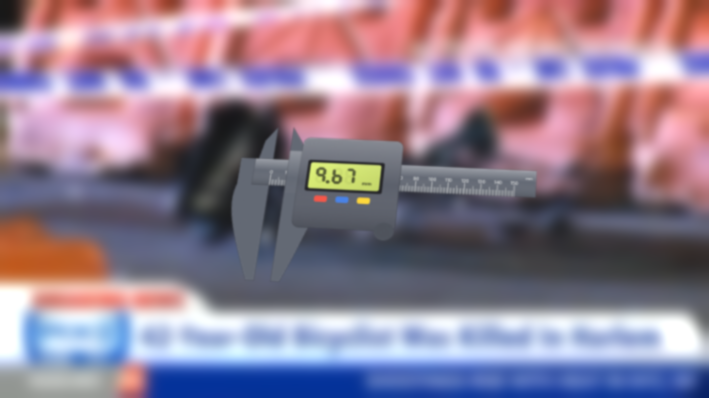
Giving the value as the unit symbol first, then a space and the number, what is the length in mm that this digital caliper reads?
mm 9.67
